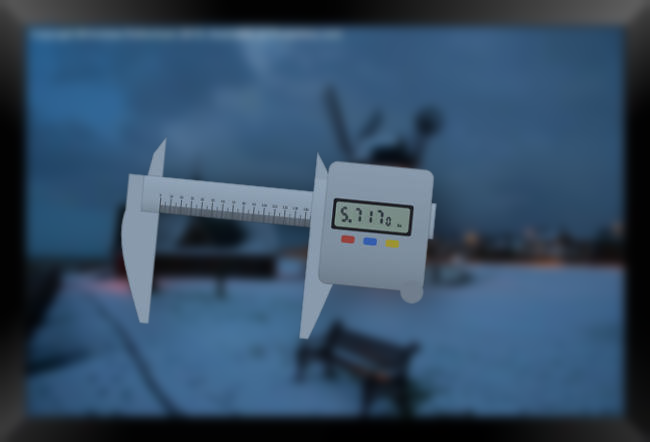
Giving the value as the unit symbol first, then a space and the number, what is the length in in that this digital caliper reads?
in 5.7170
